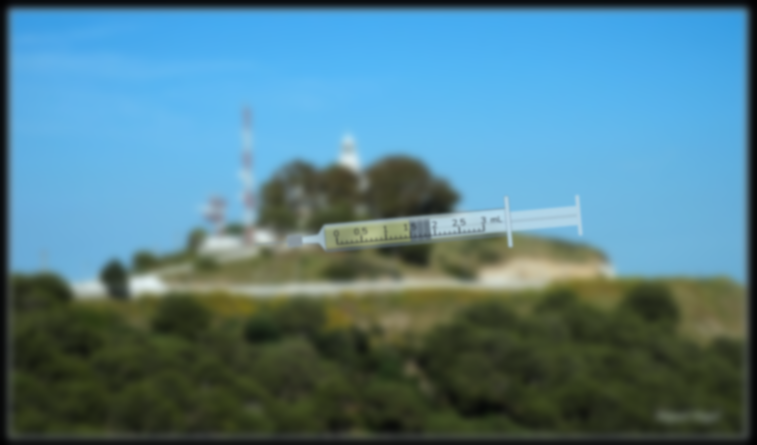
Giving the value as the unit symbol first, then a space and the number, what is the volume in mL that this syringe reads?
mL 1.5
